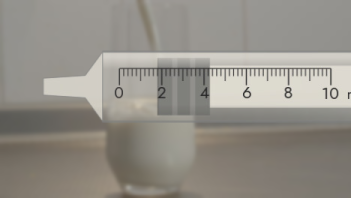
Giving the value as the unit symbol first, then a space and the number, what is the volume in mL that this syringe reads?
mL 1.8
